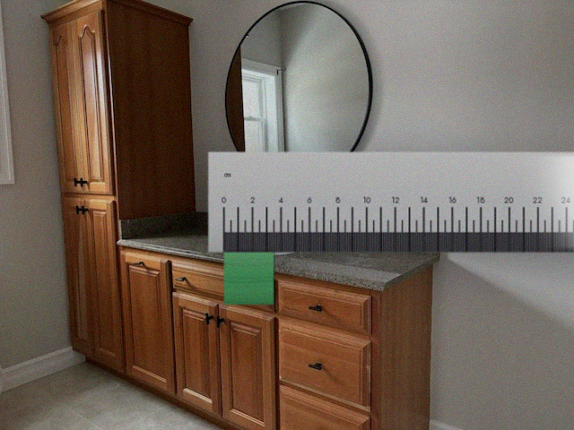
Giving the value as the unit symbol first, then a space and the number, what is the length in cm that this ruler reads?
cm 3.5
